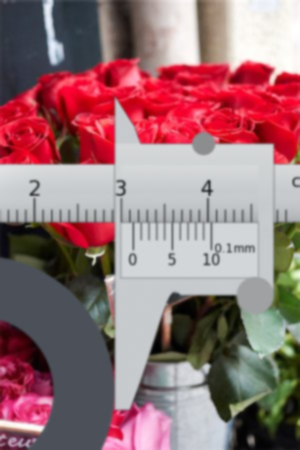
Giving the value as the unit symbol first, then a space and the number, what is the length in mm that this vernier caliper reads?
mm 31.4
